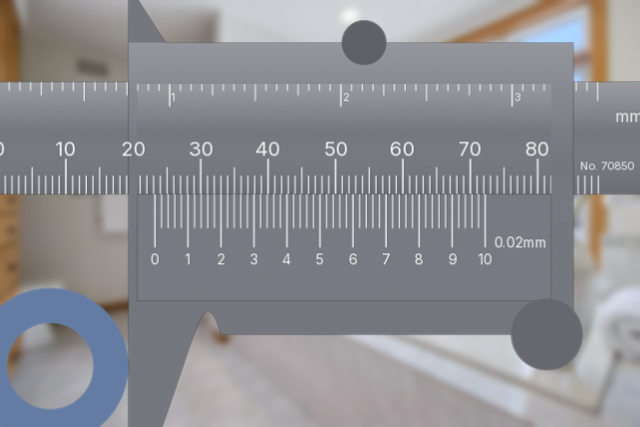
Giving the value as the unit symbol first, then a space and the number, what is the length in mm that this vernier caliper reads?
mm 23.2
